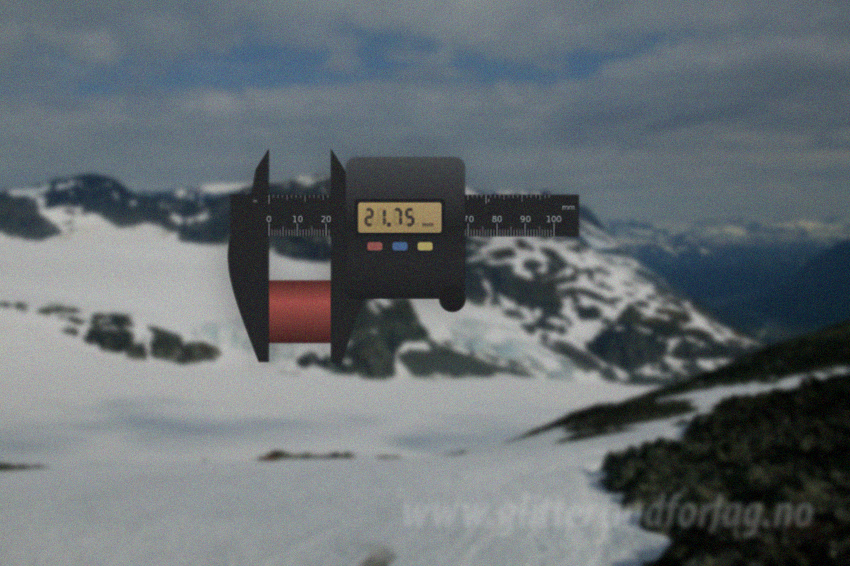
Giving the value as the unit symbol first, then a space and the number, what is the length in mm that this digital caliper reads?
mm 21.75
